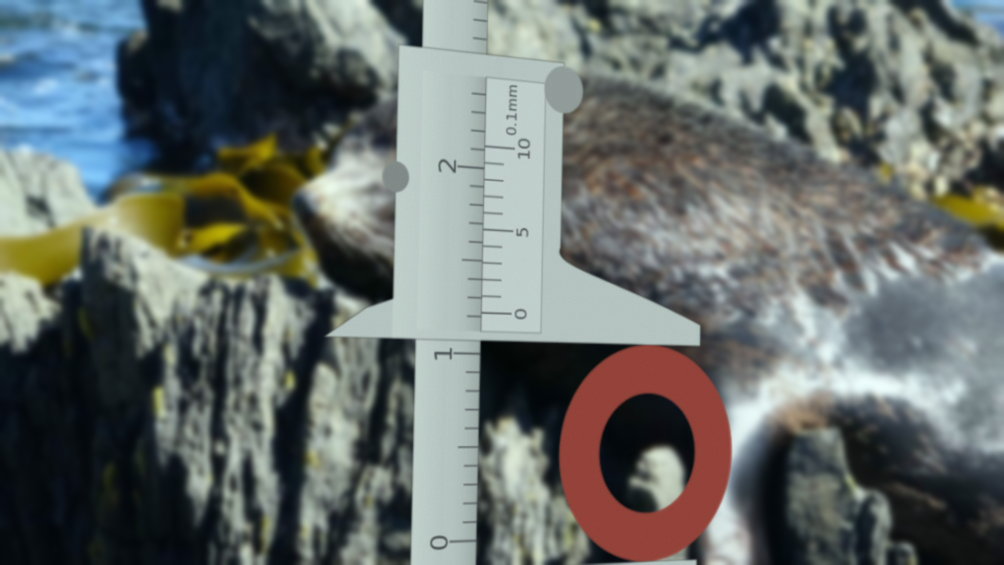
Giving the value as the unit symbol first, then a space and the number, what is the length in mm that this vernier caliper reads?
mm 12.2
